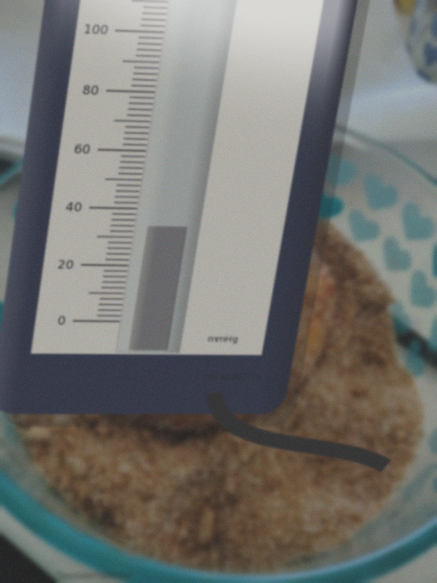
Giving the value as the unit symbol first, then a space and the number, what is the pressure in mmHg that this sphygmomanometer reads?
mmHg 34
